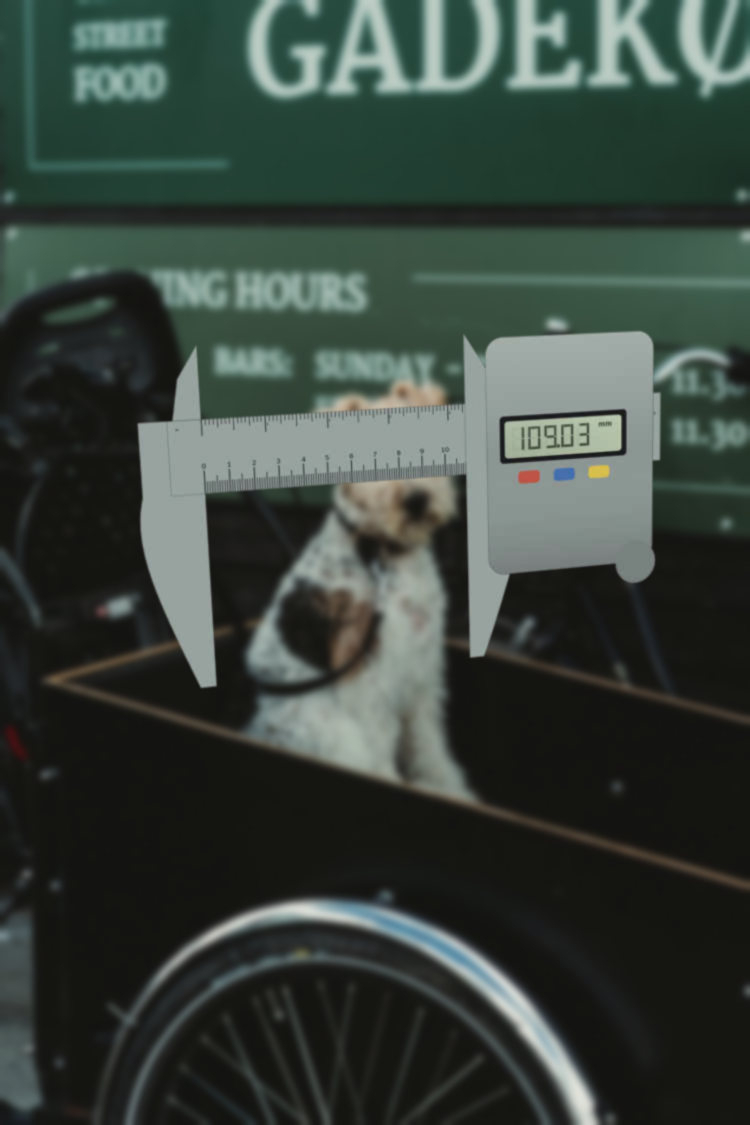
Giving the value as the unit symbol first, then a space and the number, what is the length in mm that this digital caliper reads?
mm 109.03
